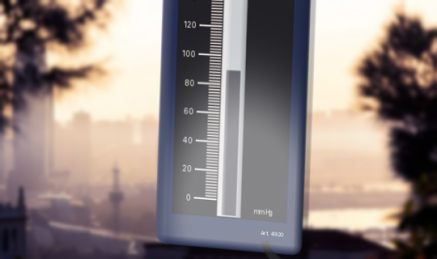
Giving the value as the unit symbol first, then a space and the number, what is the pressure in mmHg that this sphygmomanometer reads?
mmHg 90
